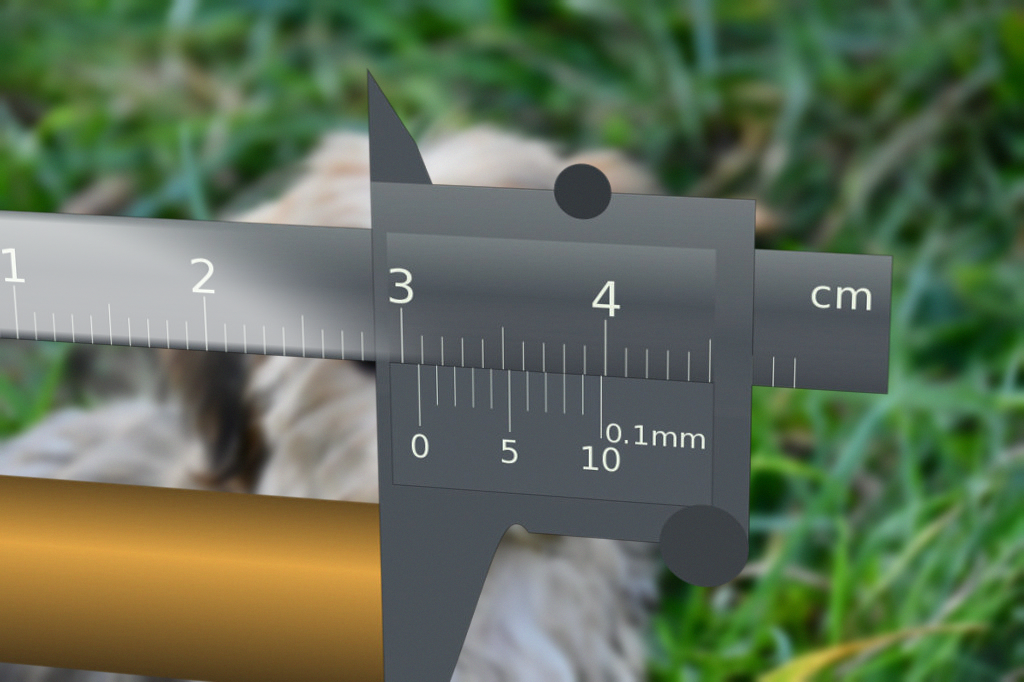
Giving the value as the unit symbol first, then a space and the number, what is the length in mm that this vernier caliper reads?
mm 30.8
